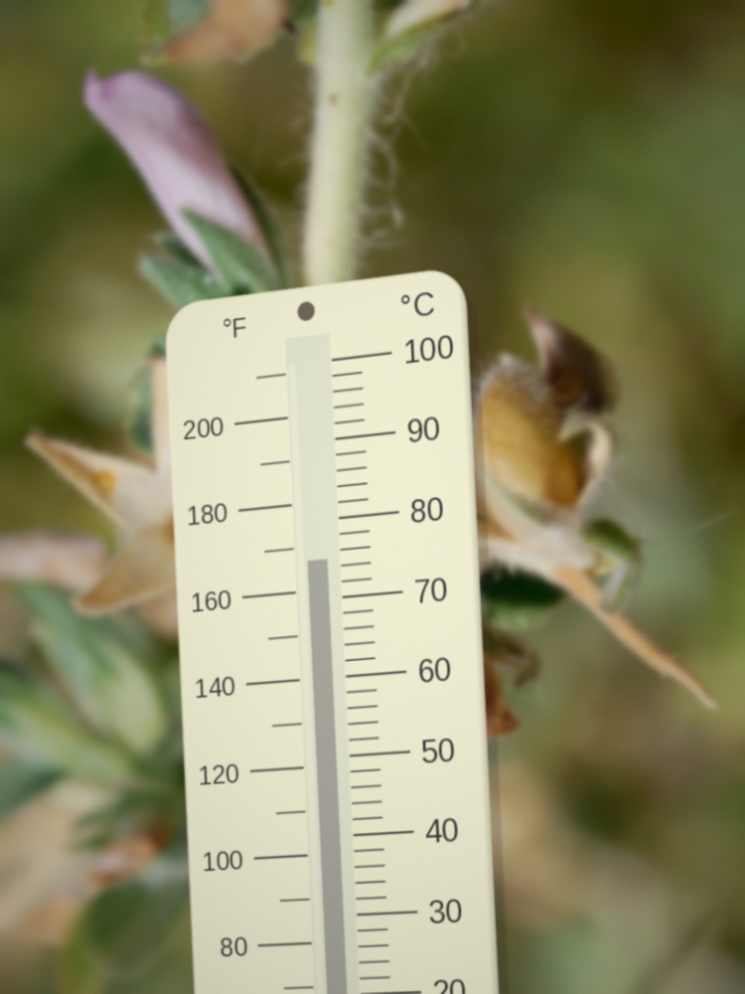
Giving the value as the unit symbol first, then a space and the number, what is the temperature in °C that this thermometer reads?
°C 75
